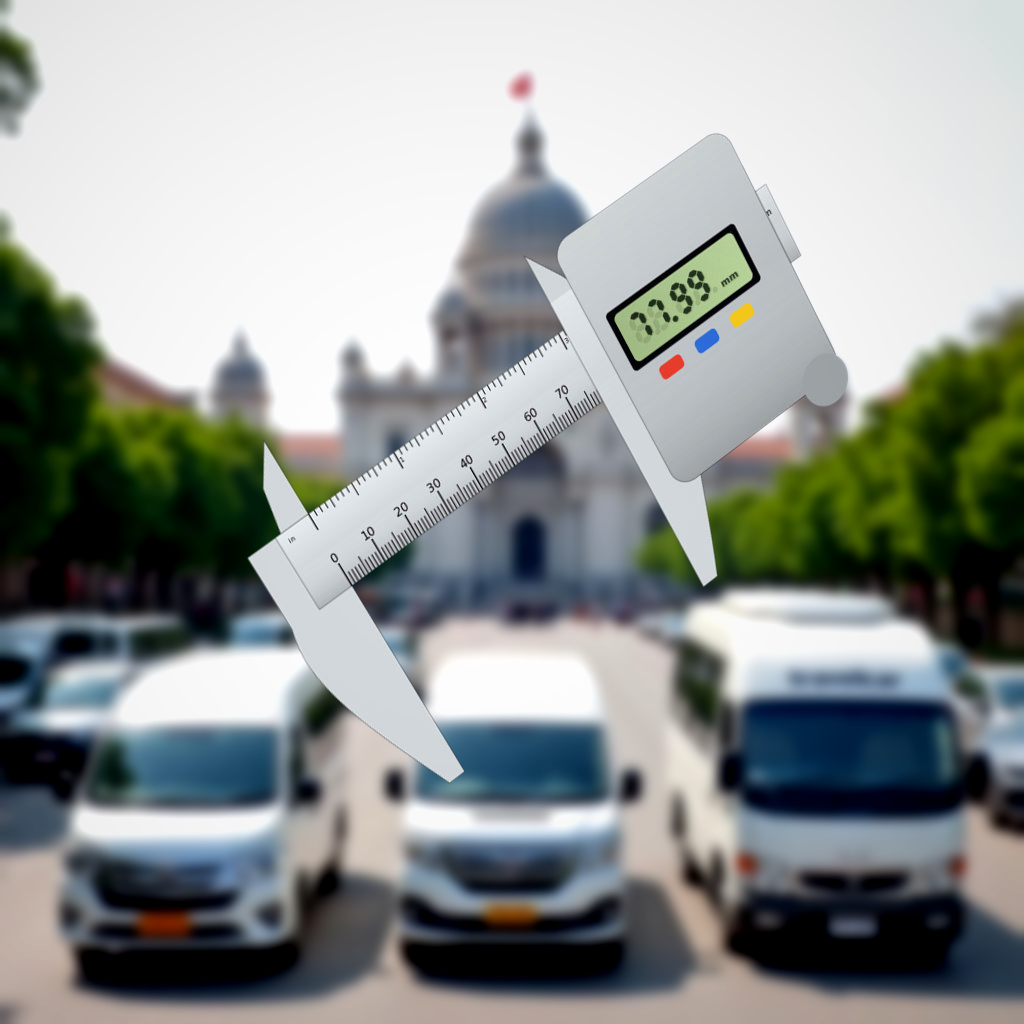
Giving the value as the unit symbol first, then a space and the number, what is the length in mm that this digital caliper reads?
mm 77.99
